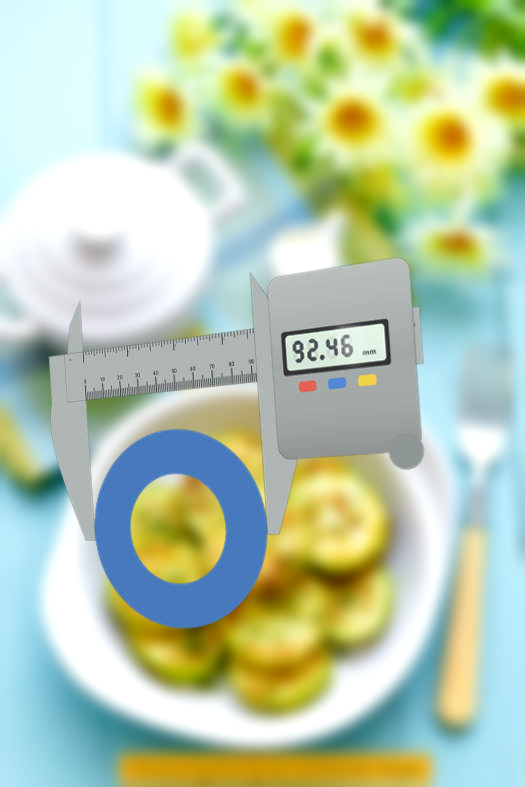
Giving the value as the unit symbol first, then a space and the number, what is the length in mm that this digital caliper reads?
mm 92.46
